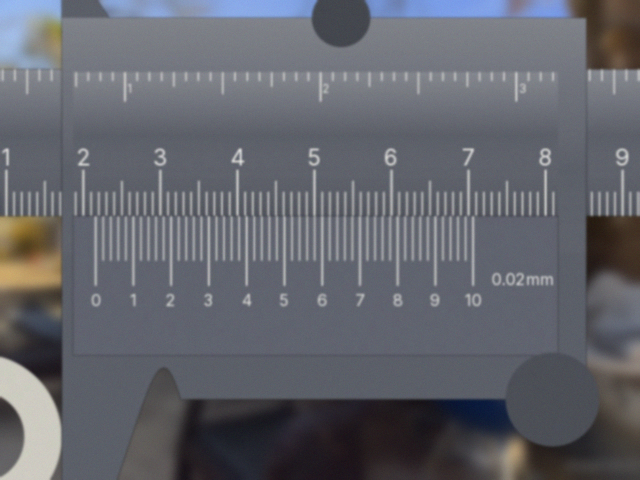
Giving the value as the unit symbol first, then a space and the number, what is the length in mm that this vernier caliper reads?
mm 21.6
